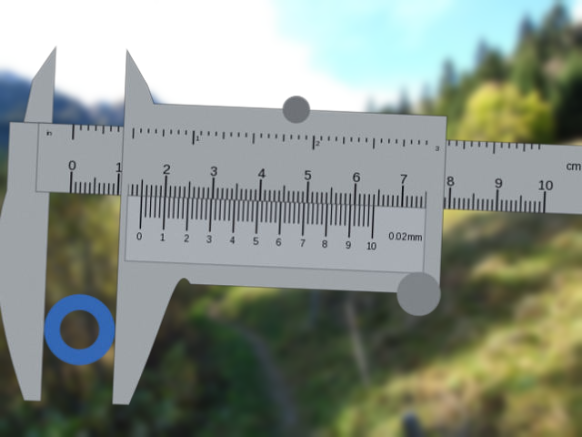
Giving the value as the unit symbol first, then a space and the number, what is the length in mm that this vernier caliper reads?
mm 15.0
